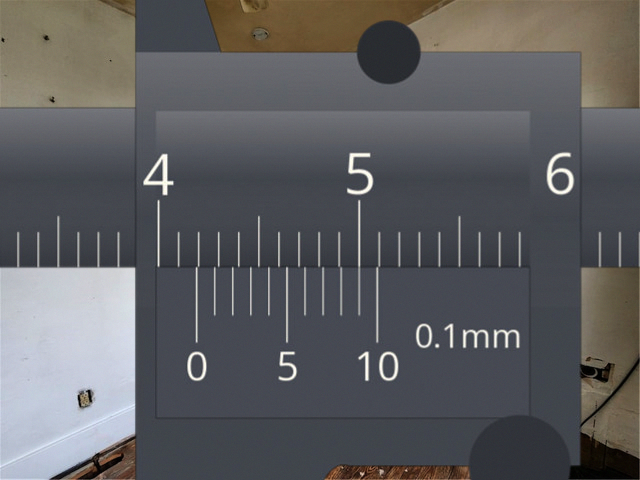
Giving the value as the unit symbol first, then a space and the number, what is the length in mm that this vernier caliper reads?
mm 41.9
